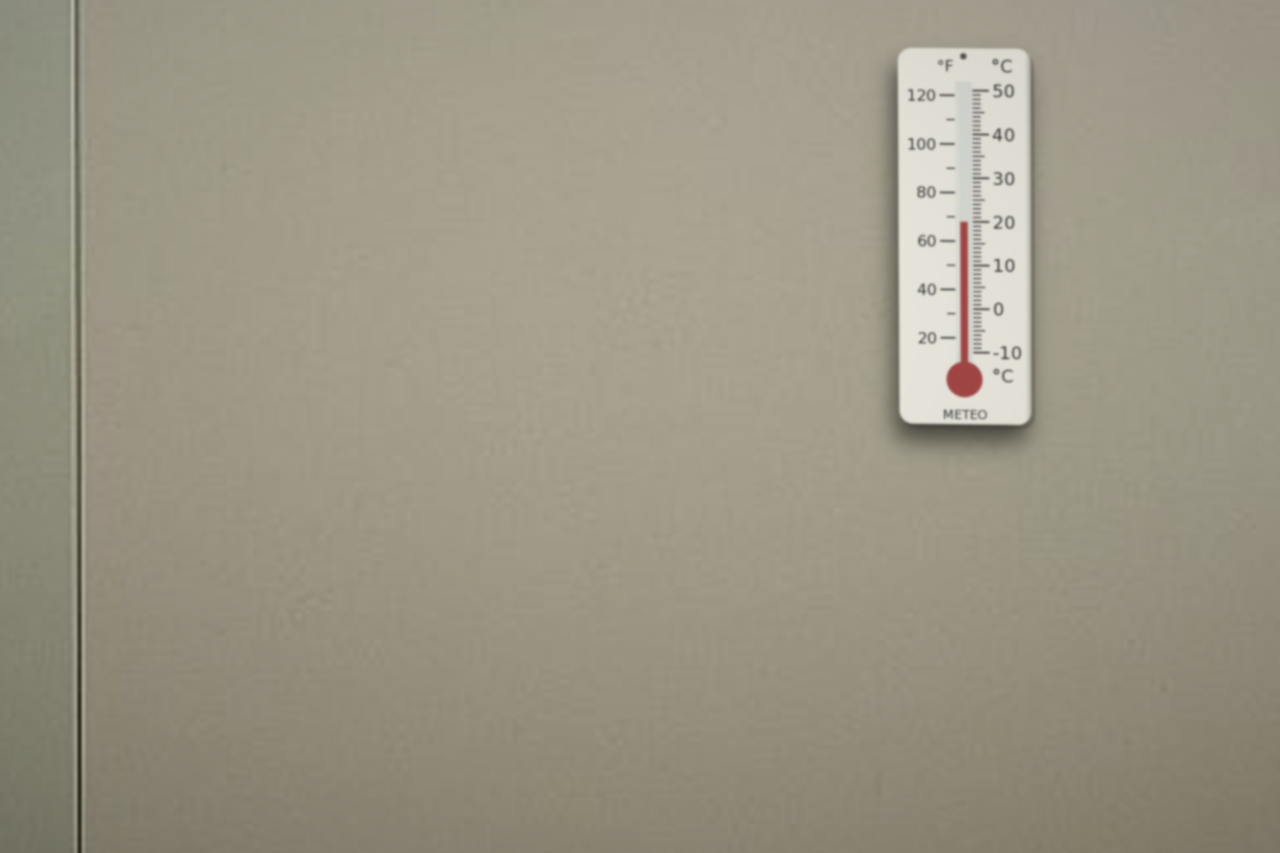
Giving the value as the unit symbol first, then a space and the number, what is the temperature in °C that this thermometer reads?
°C 20
